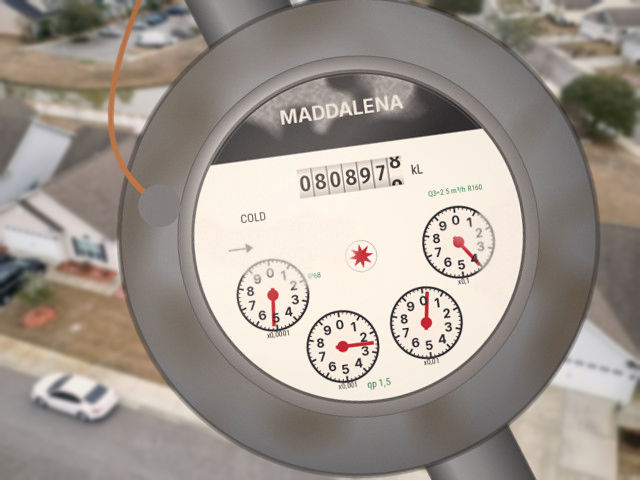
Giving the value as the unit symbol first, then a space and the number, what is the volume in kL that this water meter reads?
kL 808978.4025
